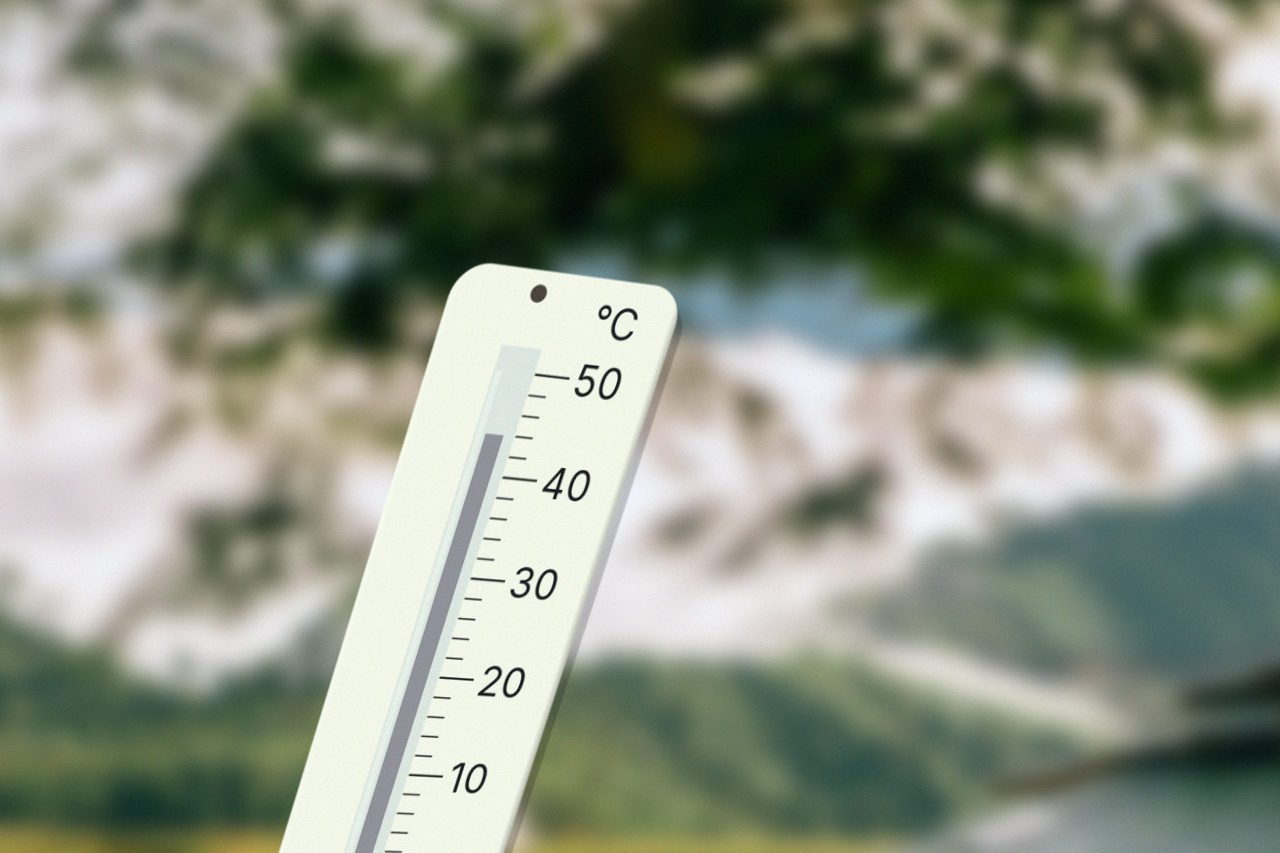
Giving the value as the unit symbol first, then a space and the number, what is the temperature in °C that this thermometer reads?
°C 44
